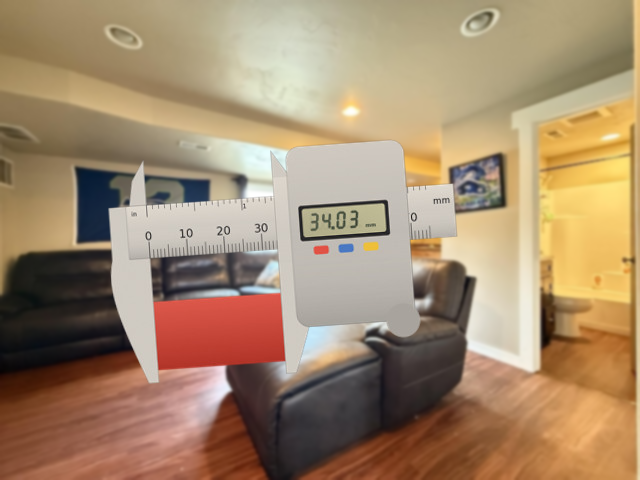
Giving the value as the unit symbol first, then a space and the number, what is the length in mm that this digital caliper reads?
mm 34.03
